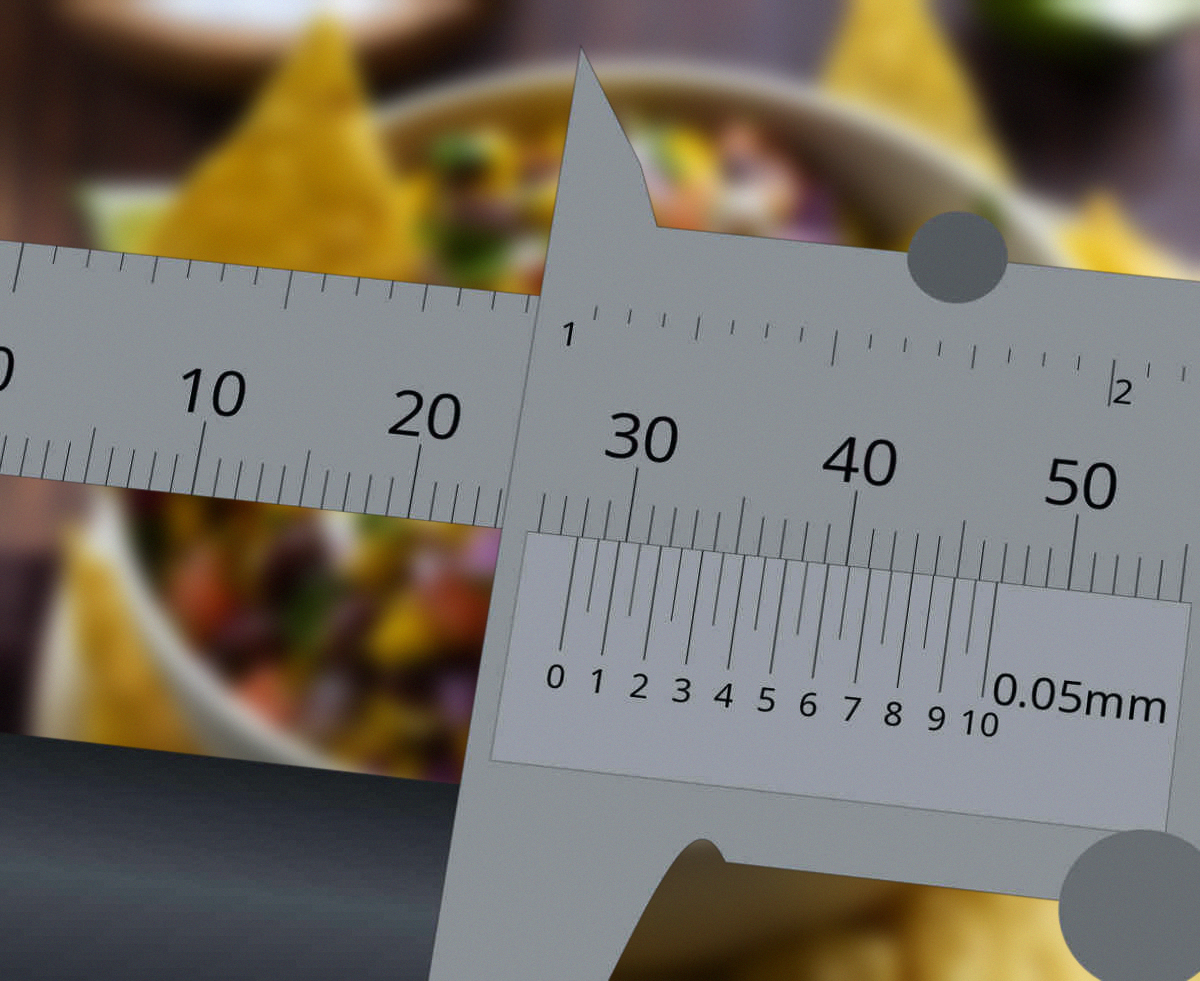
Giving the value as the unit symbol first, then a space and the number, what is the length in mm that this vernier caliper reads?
mm 27.8
